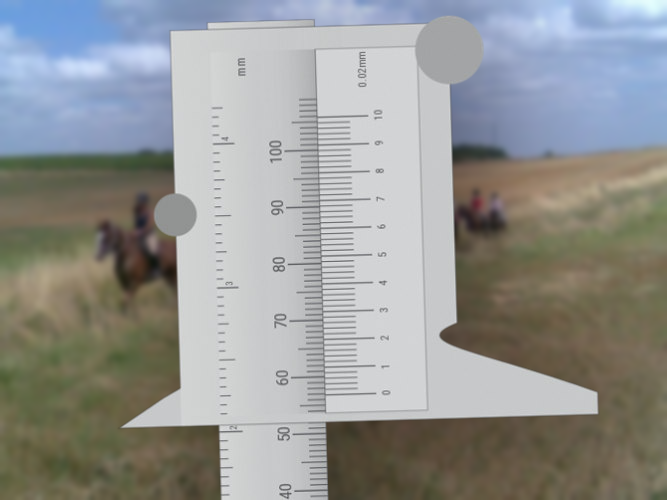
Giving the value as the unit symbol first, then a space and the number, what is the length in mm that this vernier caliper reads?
mm 56.8
